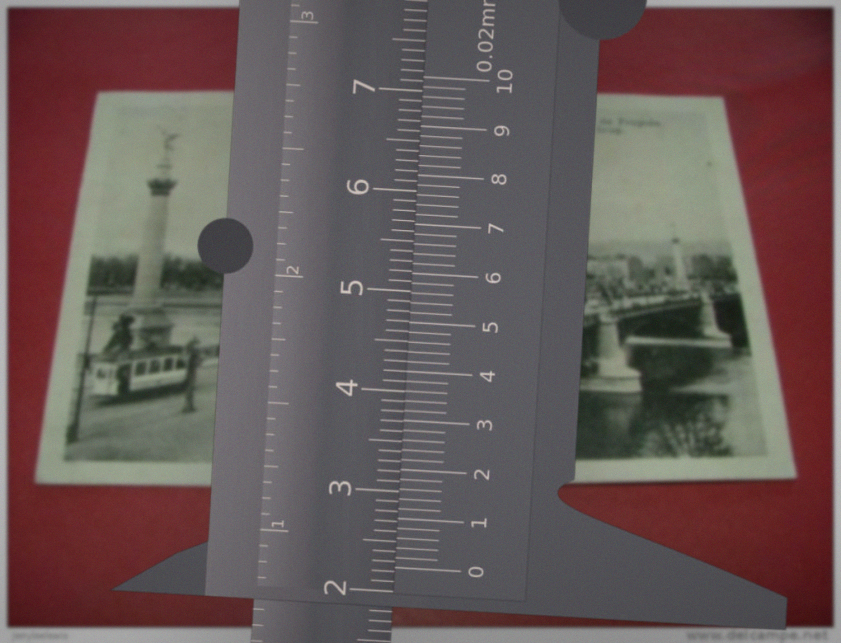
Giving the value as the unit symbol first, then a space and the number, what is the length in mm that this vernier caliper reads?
mm 22.4
